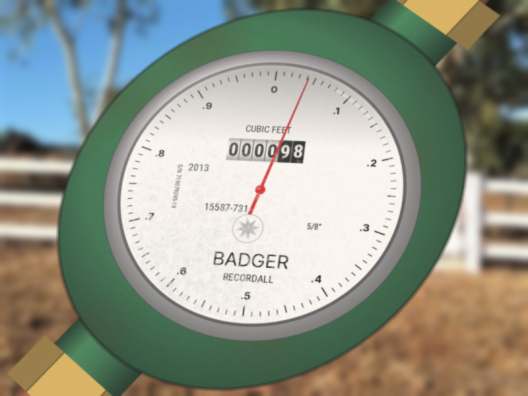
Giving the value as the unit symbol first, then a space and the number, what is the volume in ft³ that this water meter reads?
ft³ 98.04
